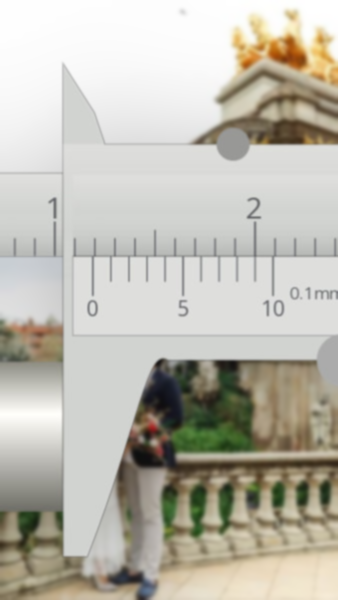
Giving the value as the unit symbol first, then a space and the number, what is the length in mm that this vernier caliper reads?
mm 11.9
